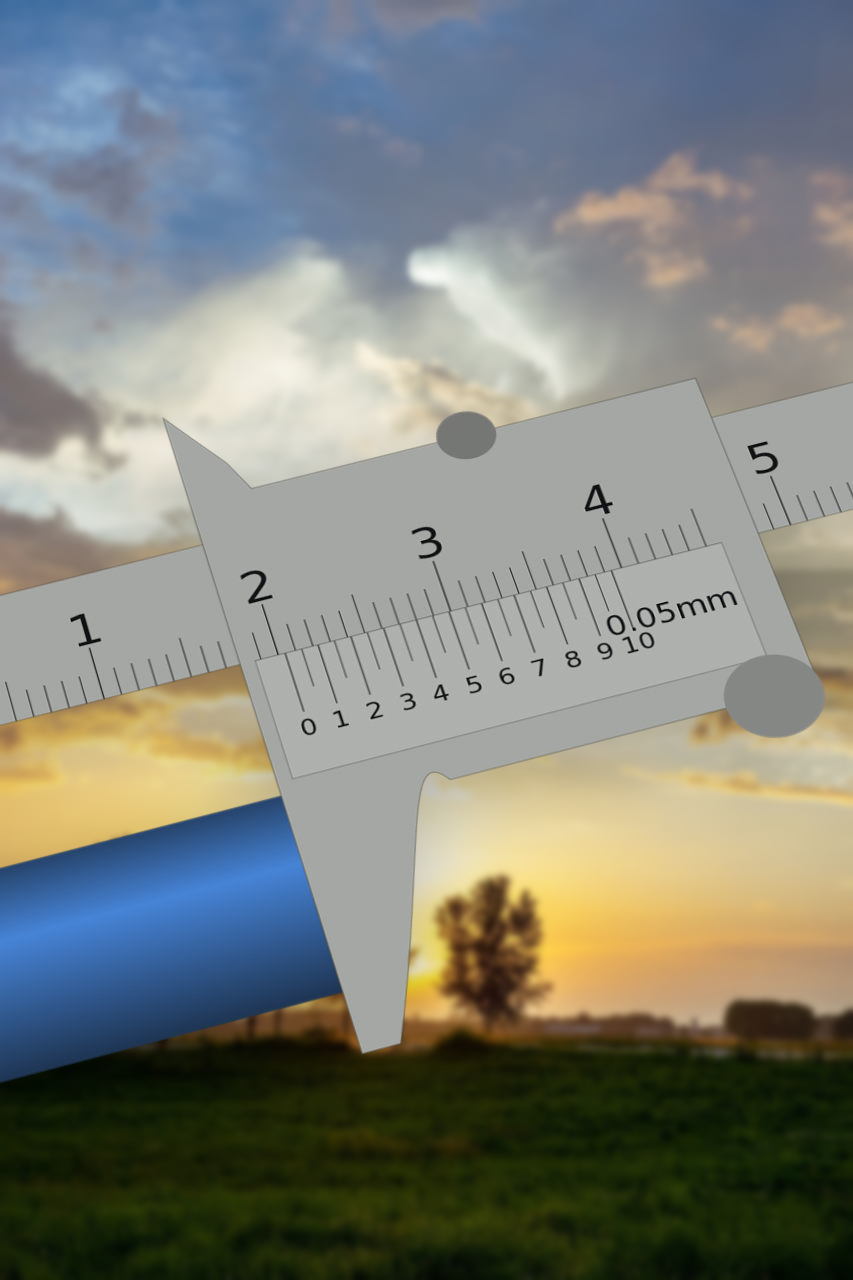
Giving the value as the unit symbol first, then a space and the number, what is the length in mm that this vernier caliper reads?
mm 20.4
